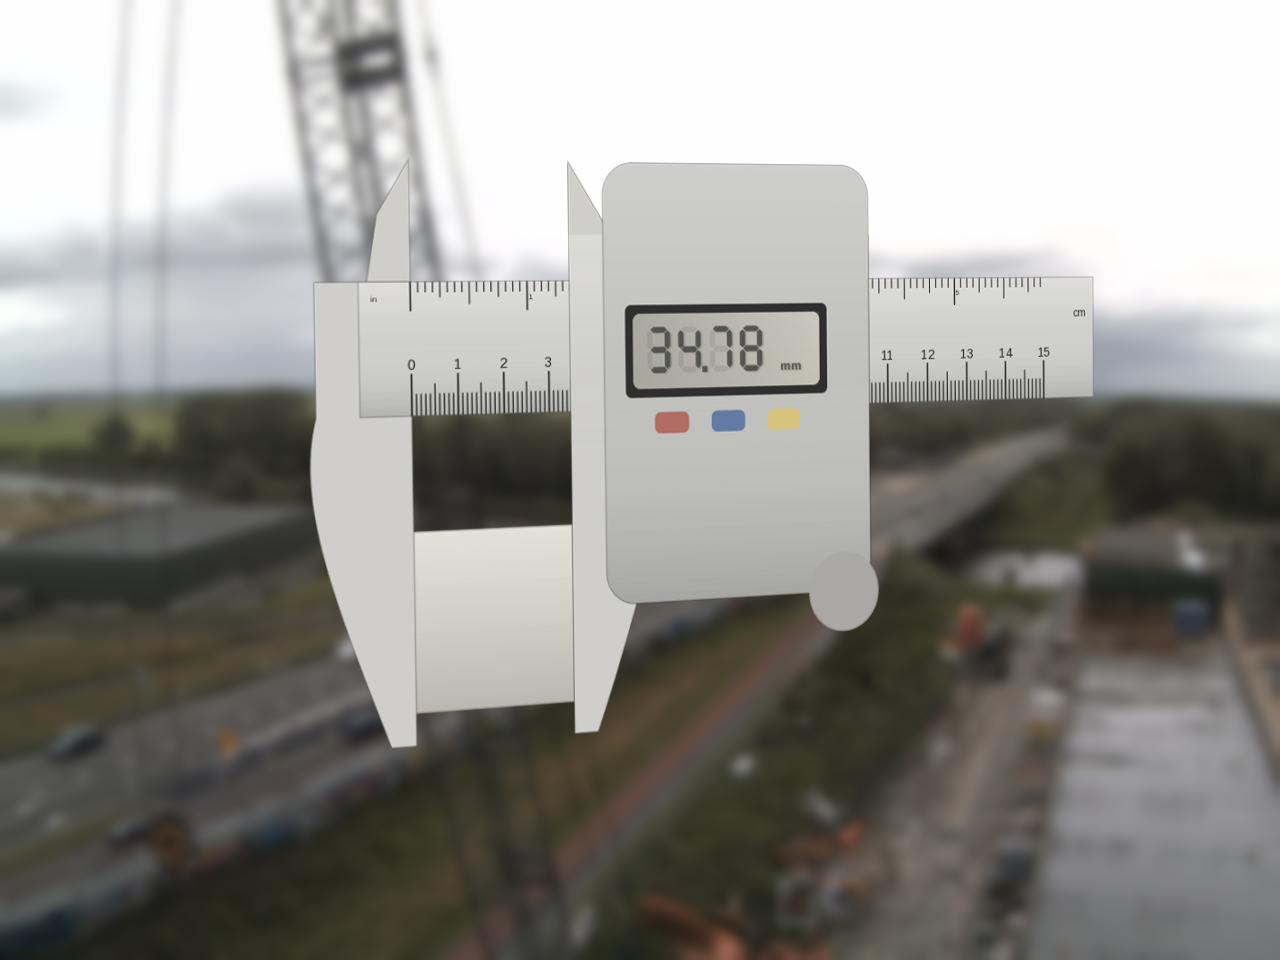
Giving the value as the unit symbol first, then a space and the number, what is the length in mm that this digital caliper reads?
mm 34.78
